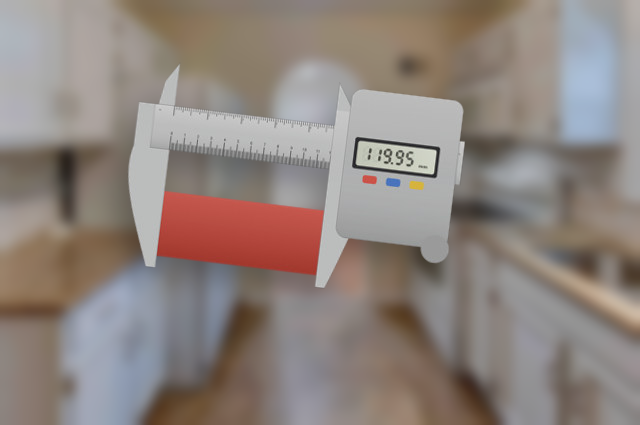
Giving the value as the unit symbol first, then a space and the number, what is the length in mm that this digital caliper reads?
mm 119.95
